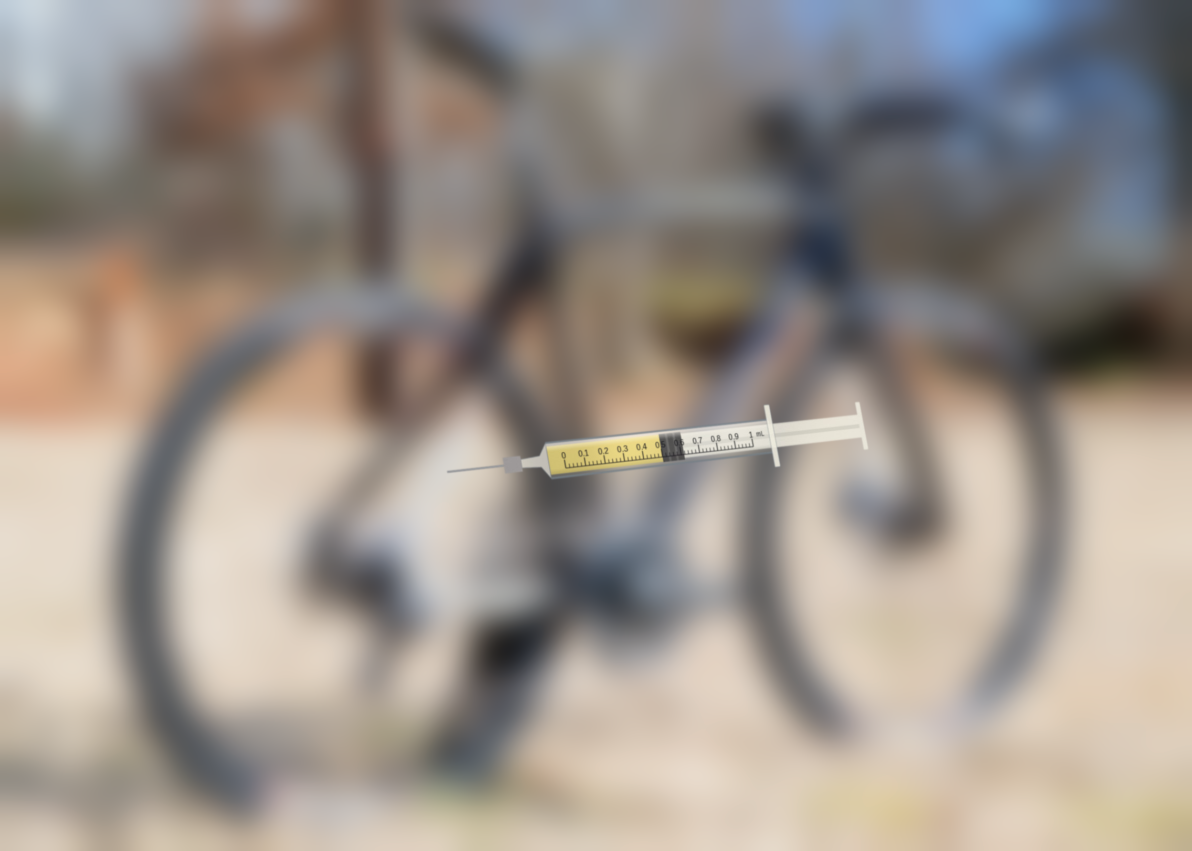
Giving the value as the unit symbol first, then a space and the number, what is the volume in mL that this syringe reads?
mL 0.5
